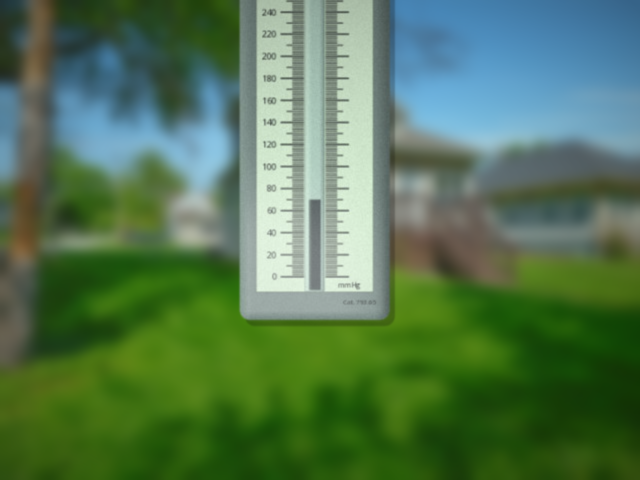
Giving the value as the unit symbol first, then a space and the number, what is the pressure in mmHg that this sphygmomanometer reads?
mmHg 70
